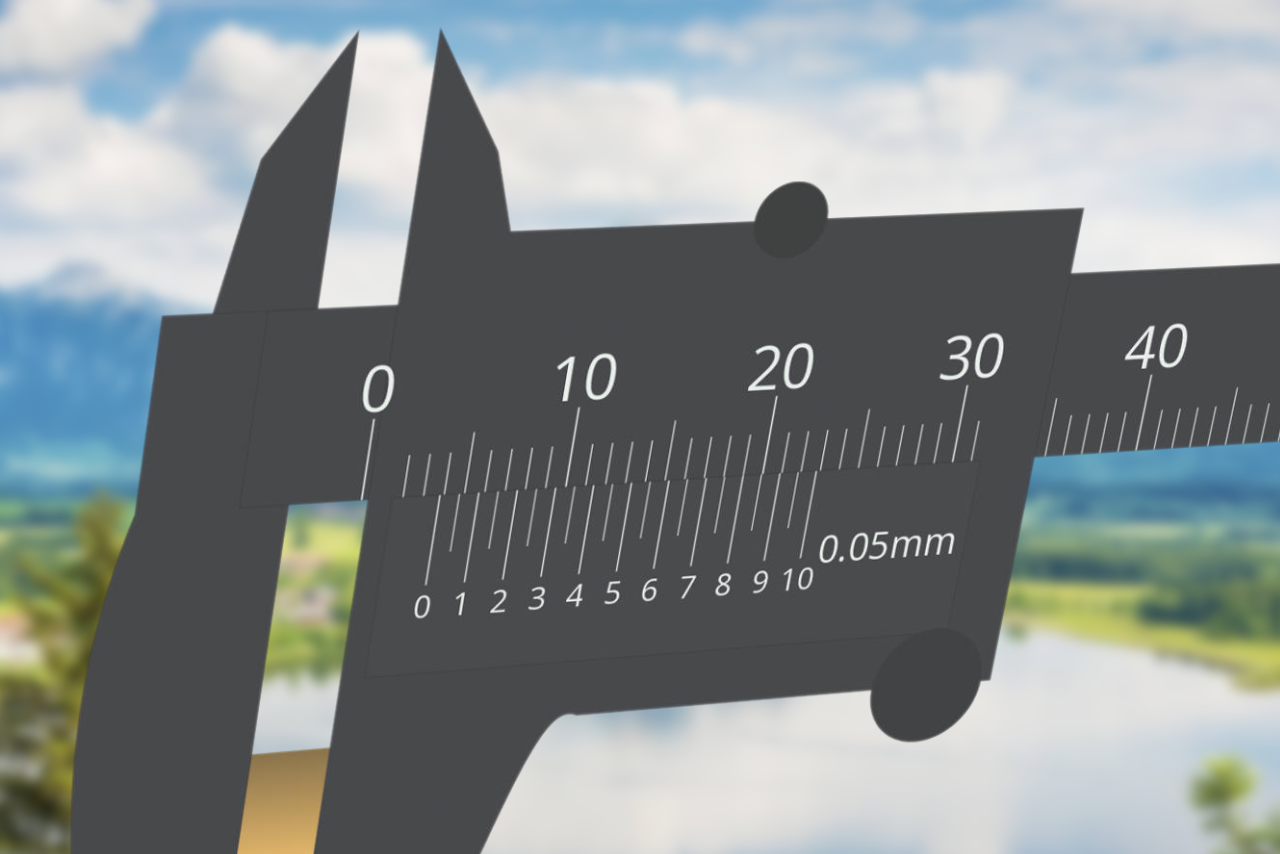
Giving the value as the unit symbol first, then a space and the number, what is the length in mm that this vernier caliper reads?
mm 3.8
